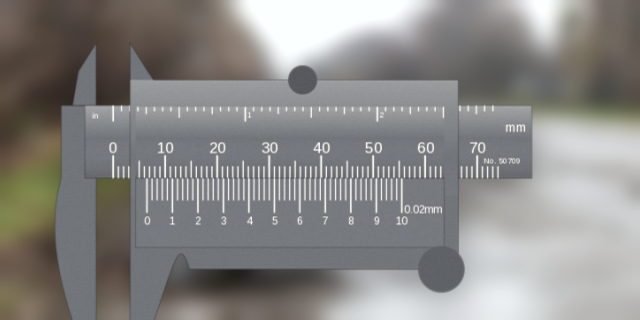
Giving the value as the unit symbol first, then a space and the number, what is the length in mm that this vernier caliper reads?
mm 6.5
